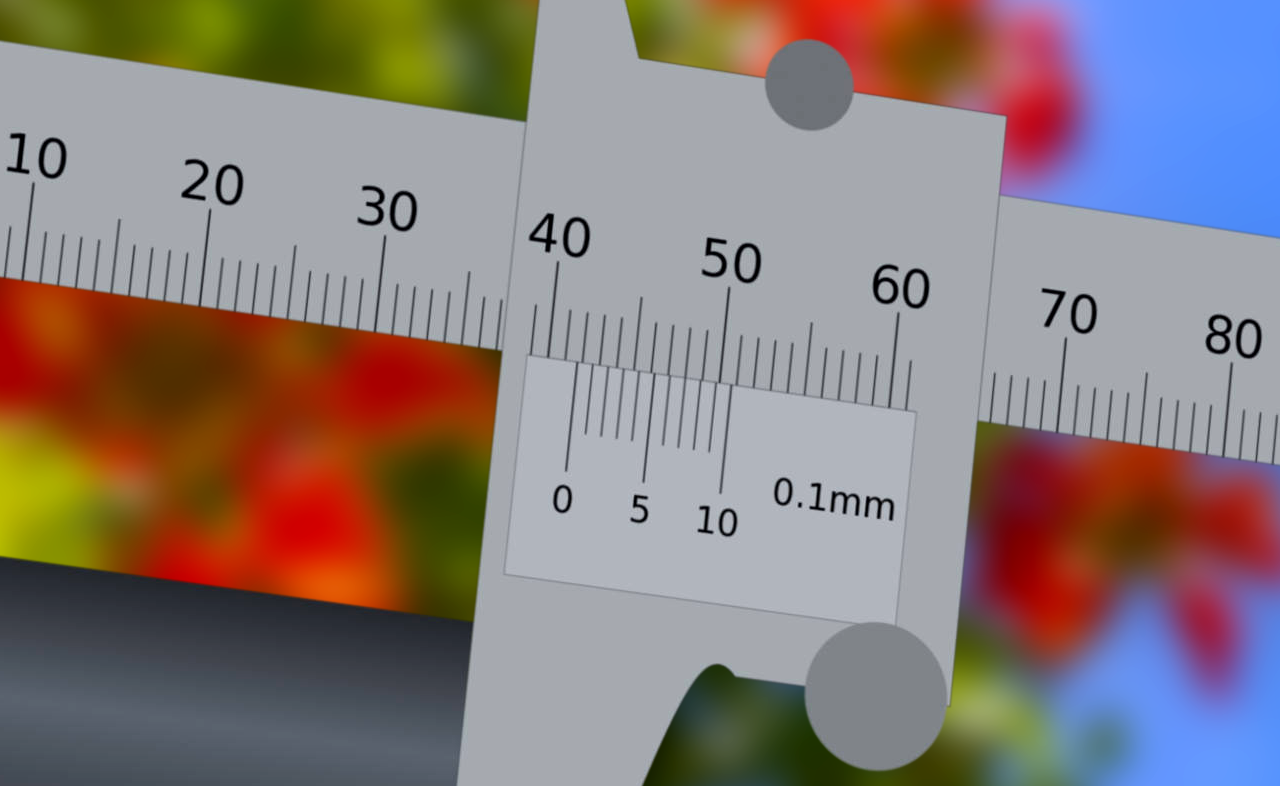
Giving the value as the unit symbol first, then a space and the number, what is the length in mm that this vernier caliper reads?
mm 41.7
